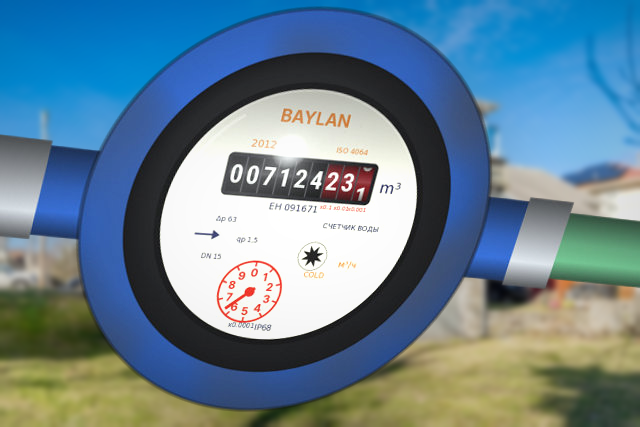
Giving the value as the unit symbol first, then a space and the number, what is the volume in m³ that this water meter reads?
m³ 7124.2306
